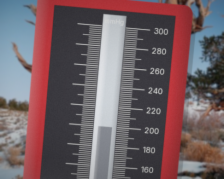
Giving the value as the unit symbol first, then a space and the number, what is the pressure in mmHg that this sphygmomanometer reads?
mmHg 200
